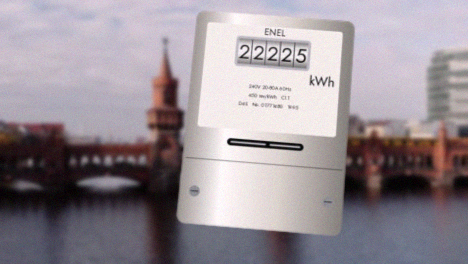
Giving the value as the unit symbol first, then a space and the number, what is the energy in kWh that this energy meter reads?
kWh 22225
